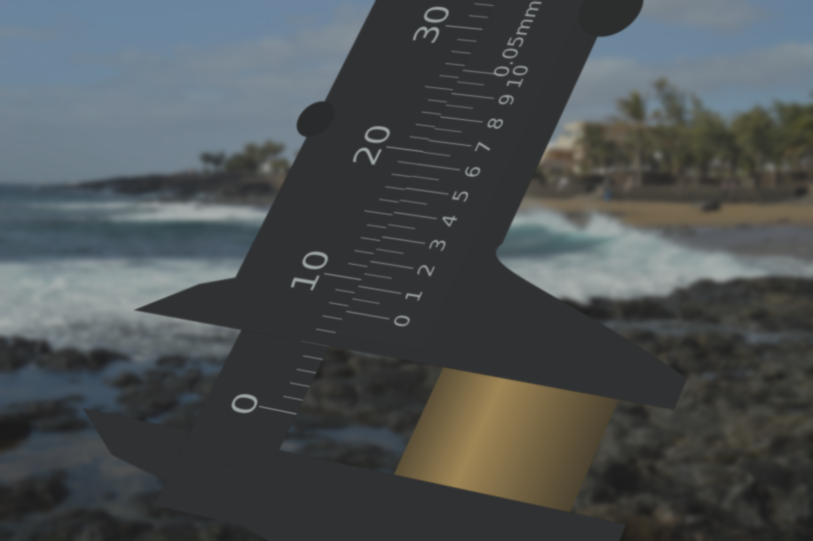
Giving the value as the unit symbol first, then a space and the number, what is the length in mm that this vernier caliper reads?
mm 7.6
